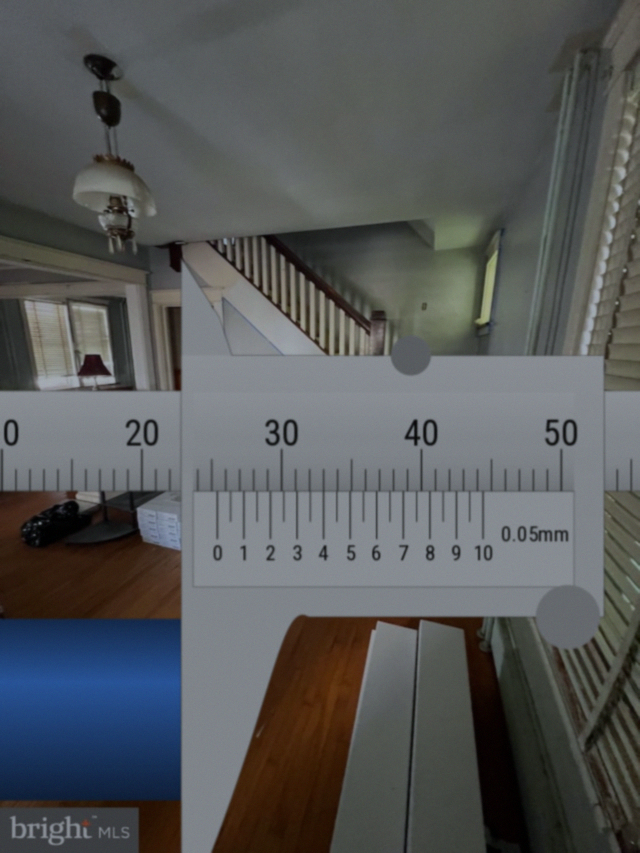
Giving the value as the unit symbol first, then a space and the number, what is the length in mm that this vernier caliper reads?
mm 25.4
